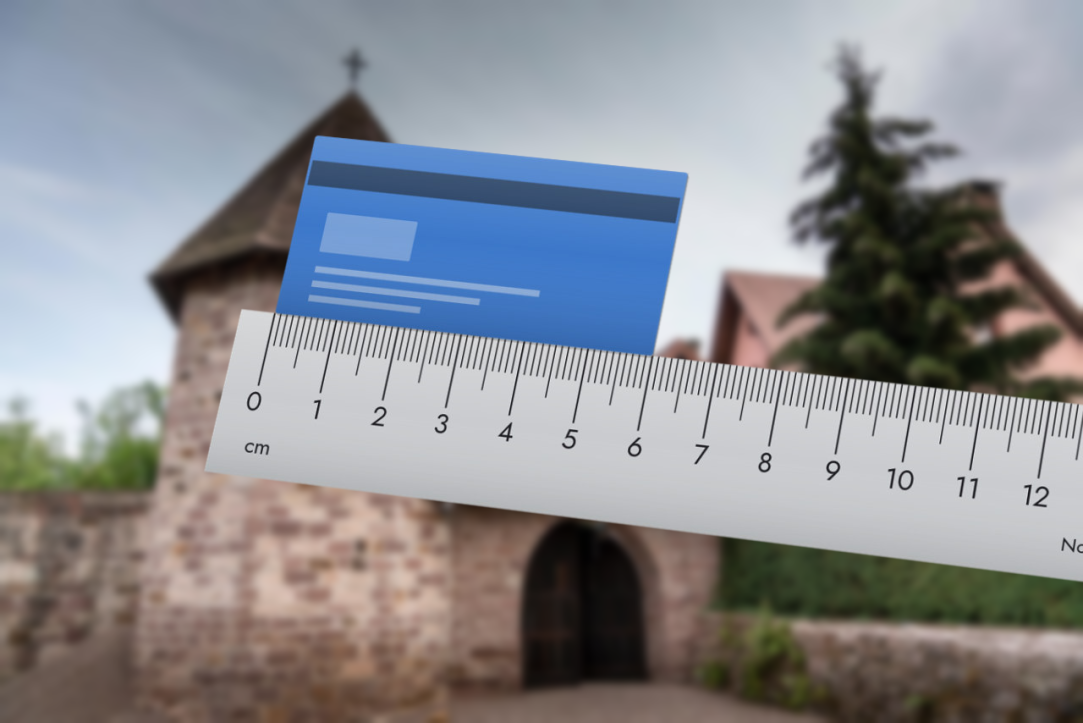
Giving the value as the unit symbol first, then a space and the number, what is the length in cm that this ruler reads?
cm 6
